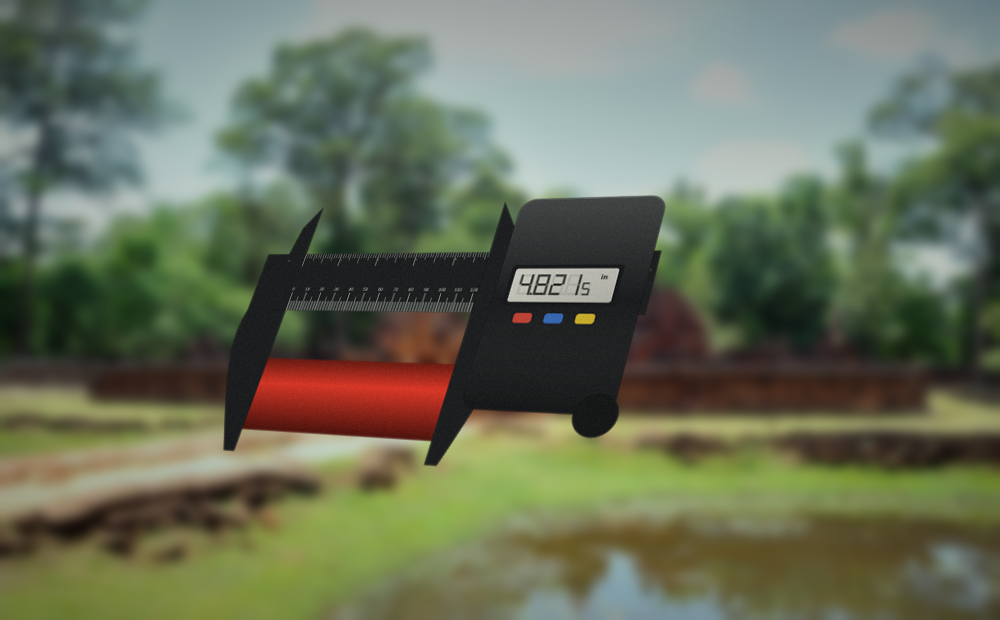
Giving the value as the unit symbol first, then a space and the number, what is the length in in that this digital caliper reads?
in 4.8215
